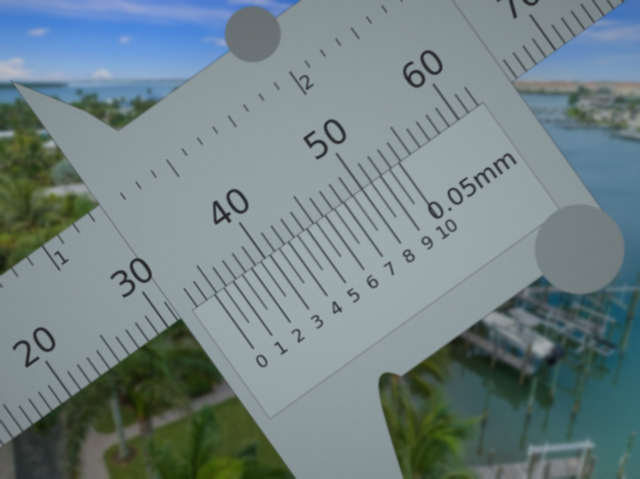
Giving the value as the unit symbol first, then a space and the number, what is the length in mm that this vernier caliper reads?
mm 34.8
